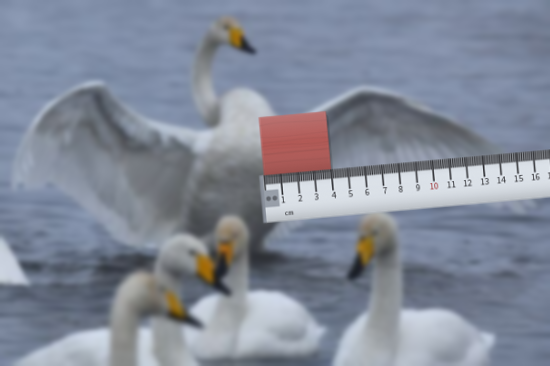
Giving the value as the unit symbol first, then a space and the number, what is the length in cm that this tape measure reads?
cm 4
